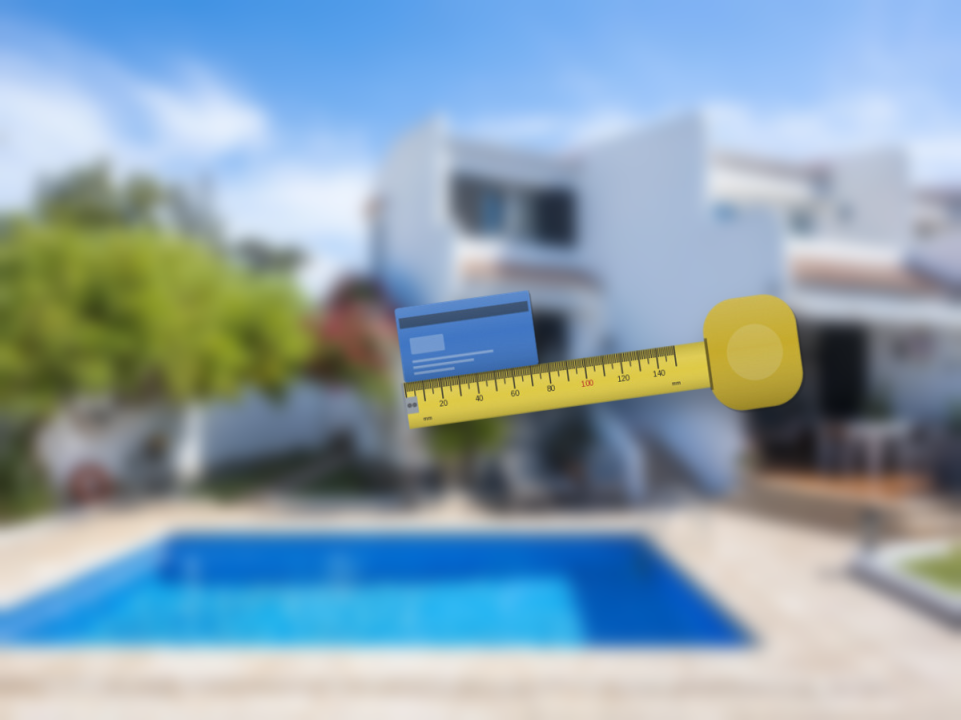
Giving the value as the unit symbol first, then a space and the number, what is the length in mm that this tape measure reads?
mm 75
